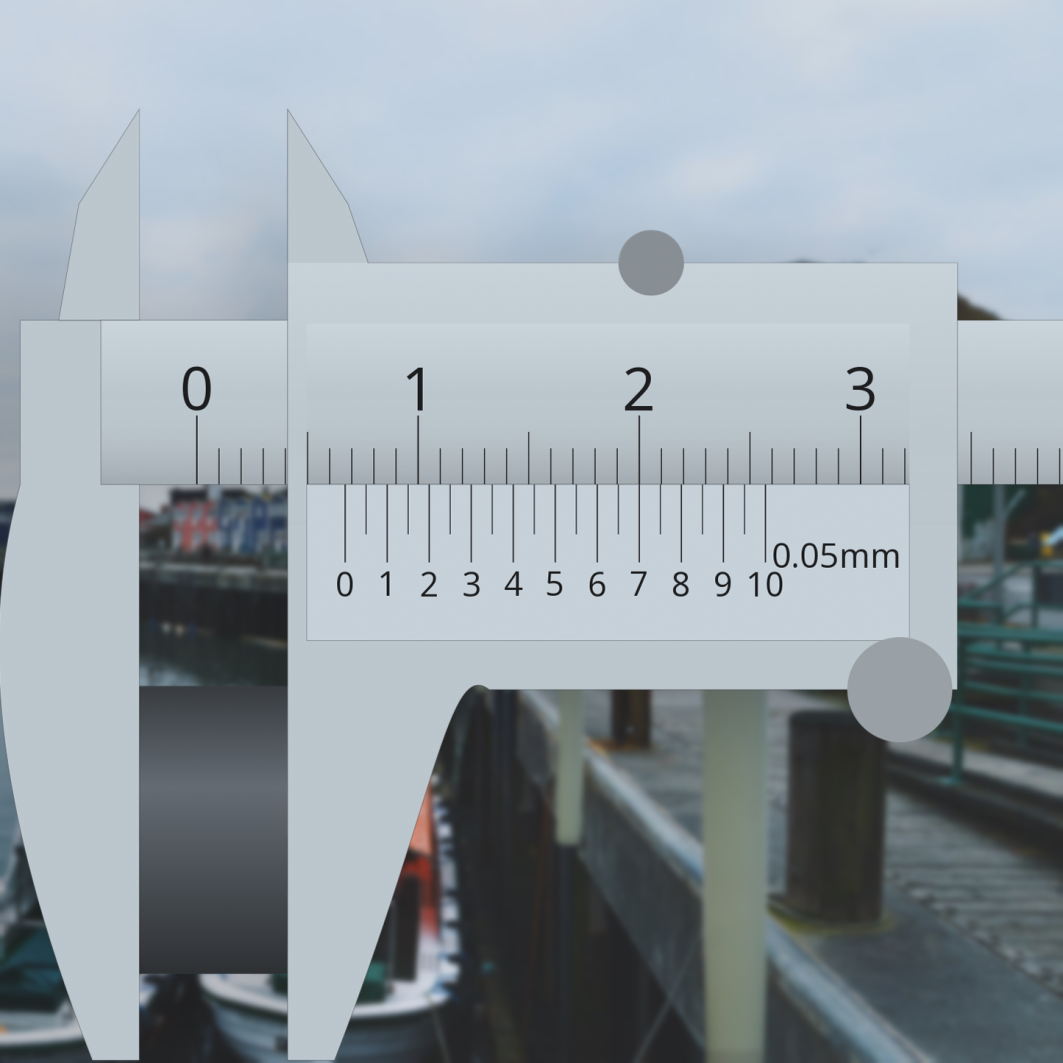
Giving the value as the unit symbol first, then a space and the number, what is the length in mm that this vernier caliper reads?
mm 6.70
